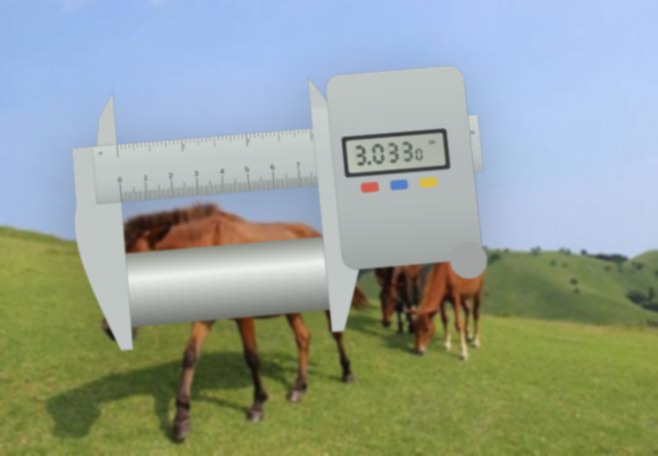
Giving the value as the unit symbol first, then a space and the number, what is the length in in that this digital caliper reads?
in 3.0330
